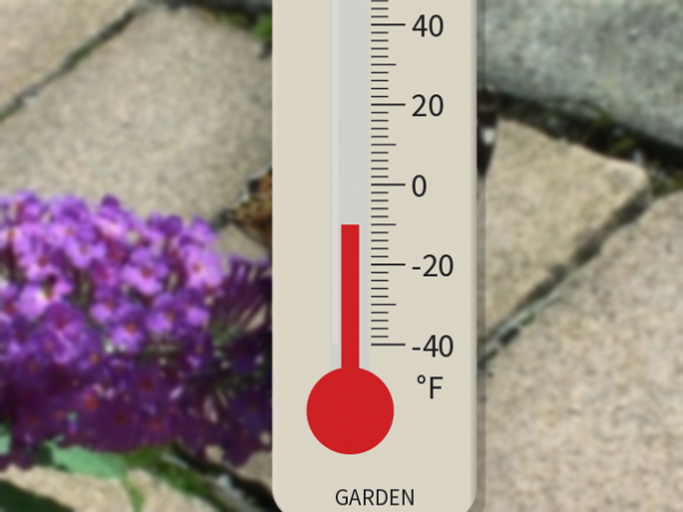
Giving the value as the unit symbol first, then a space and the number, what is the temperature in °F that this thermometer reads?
°F -10
